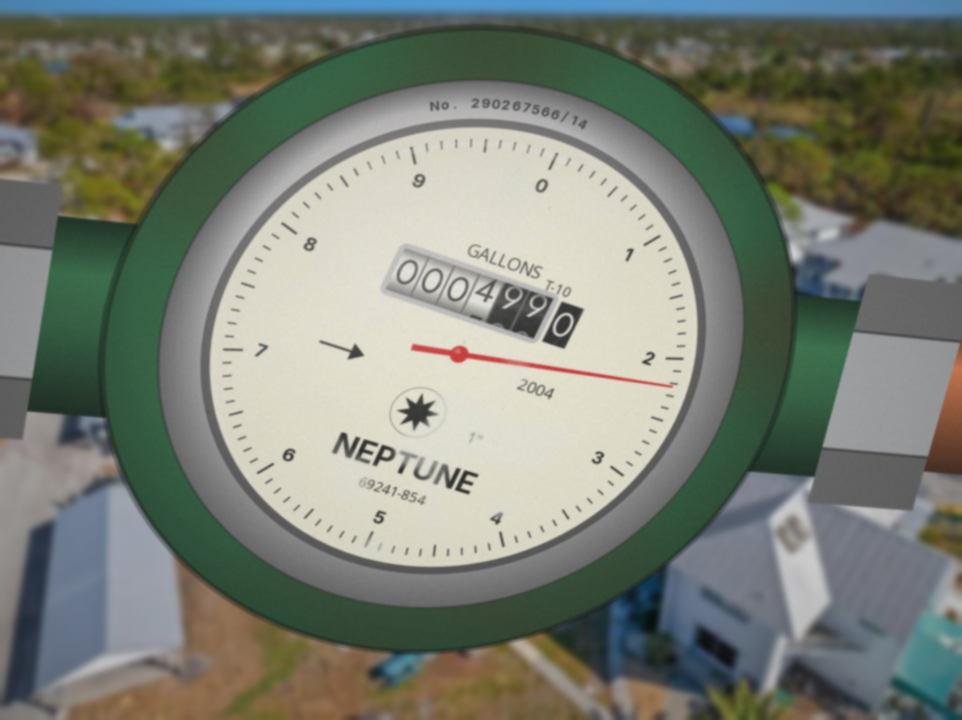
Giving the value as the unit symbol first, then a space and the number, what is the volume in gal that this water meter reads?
gal 4992.2
